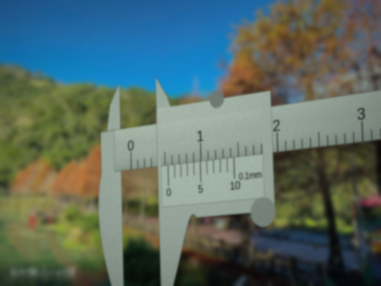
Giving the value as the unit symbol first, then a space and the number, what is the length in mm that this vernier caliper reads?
mm 5.4
